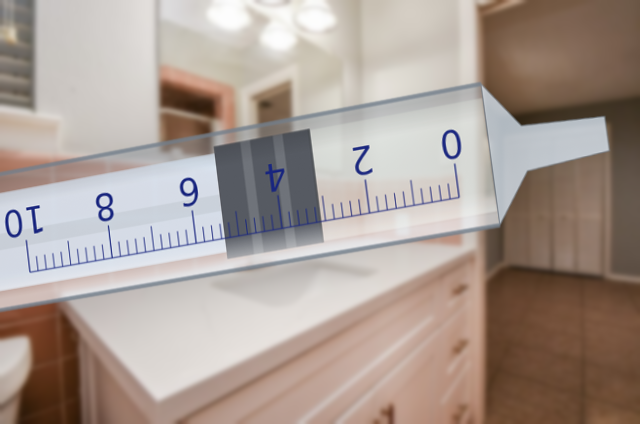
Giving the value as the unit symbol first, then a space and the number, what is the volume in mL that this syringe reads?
mL 3.1
